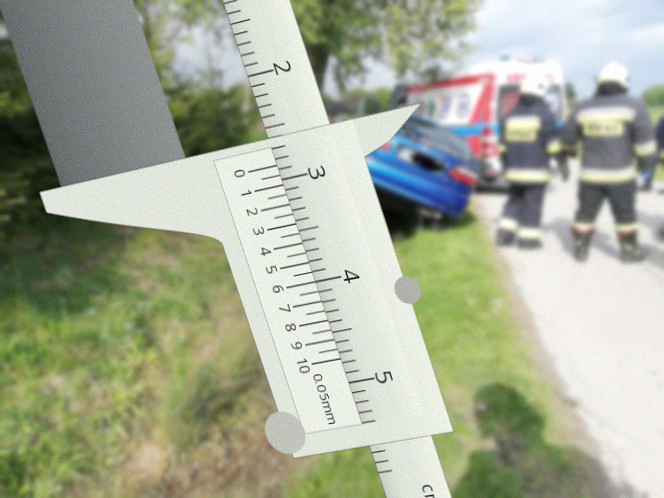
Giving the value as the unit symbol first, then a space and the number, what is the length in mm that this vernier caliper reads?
mm 28.6
